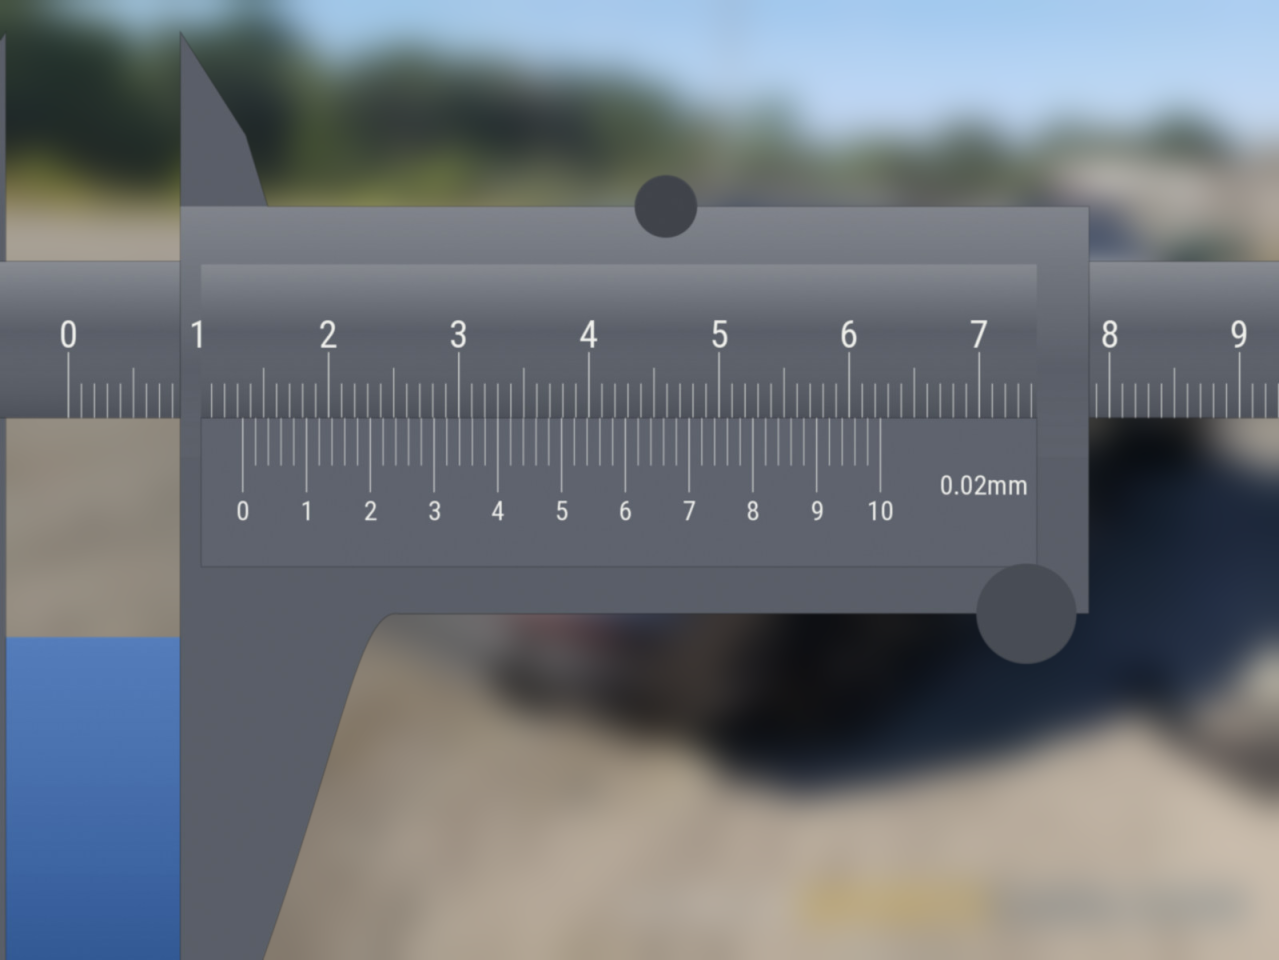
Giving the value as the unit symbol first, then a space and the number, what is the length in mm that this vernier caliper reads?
mm 13.4
